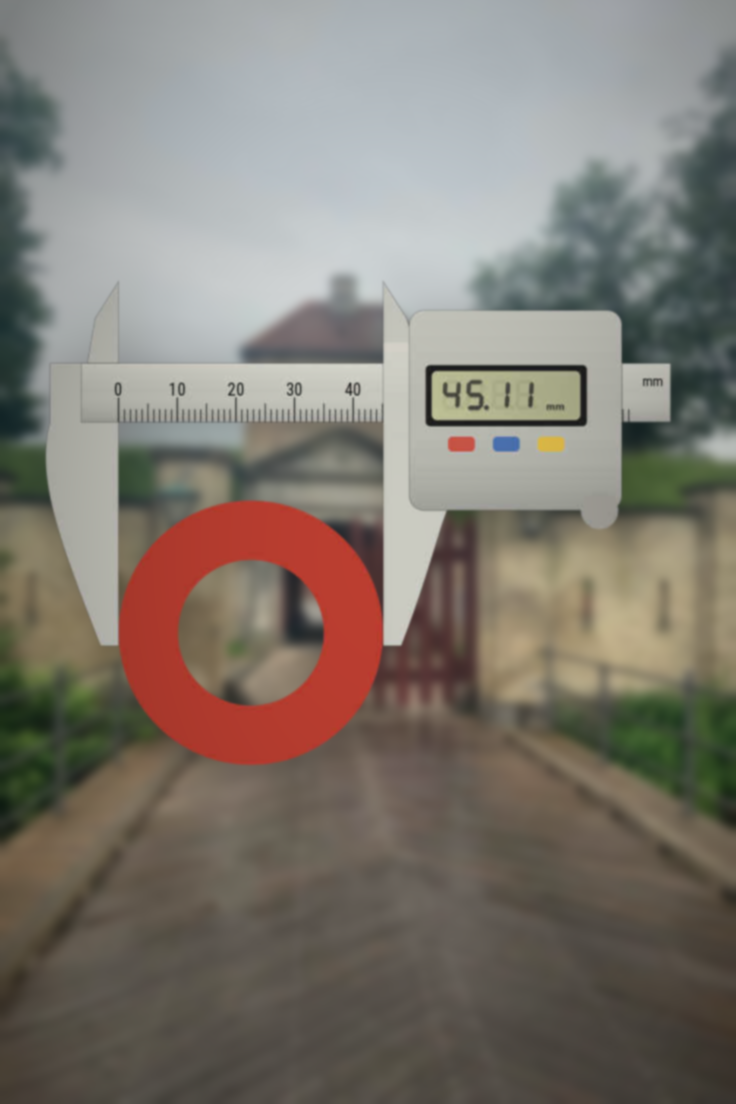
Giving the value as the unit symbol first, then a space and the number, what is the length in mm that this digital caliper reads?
mm 45.11
